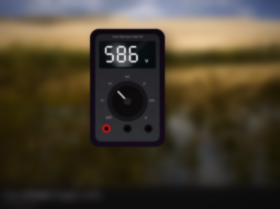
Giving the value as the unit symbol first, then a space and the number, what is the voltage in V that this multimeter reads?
V 586
